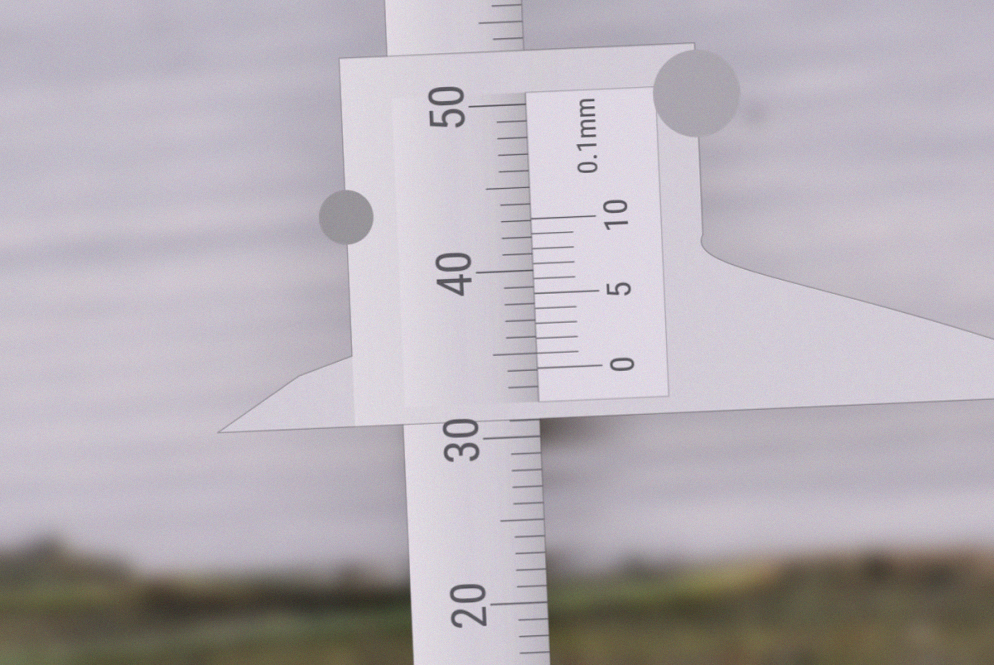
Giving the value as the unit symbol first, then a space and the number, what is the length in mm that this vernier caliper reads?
mm 34.1
